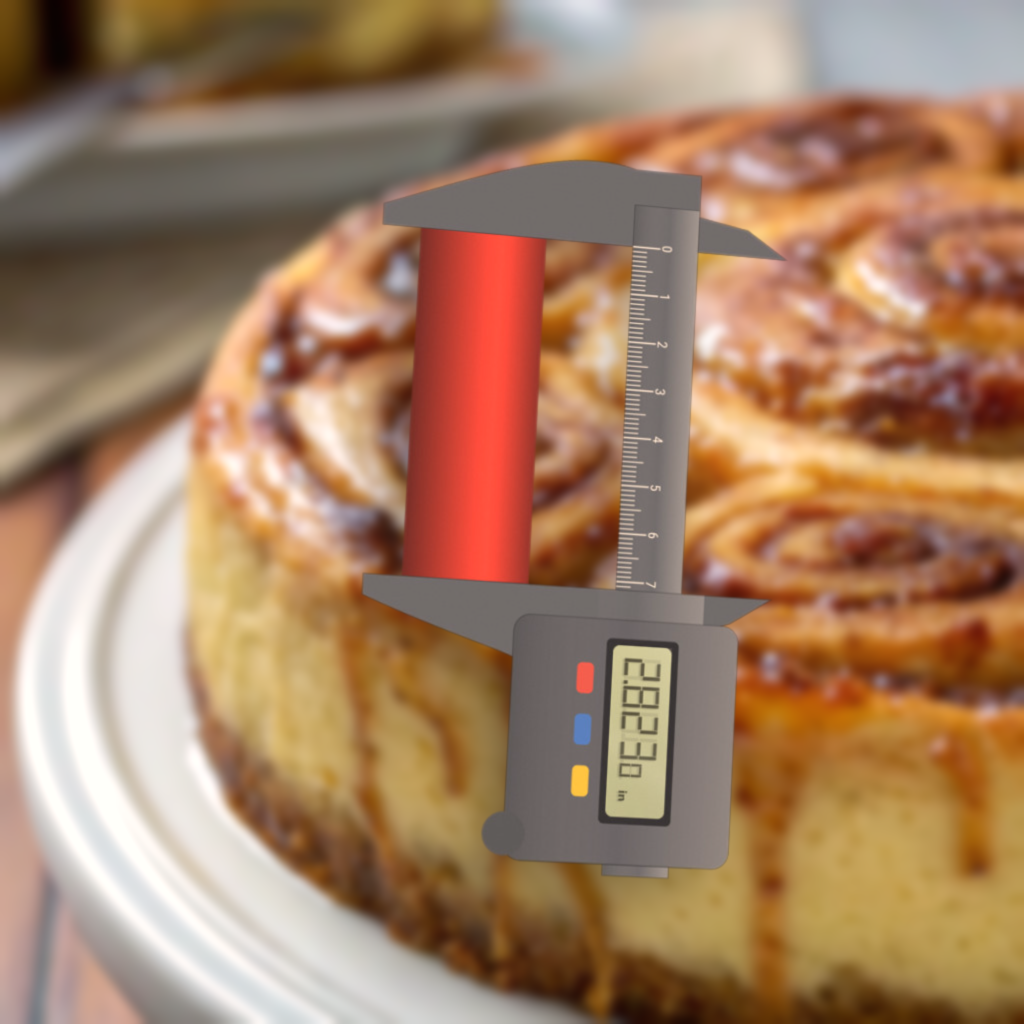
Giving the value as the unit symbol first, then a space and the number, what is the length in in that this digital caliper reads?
in 2.8230
